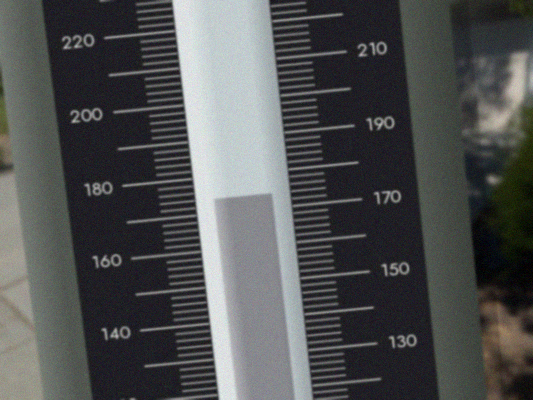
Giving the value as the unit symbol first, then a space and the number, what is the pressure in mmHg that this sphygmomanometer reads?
mmHg 174
